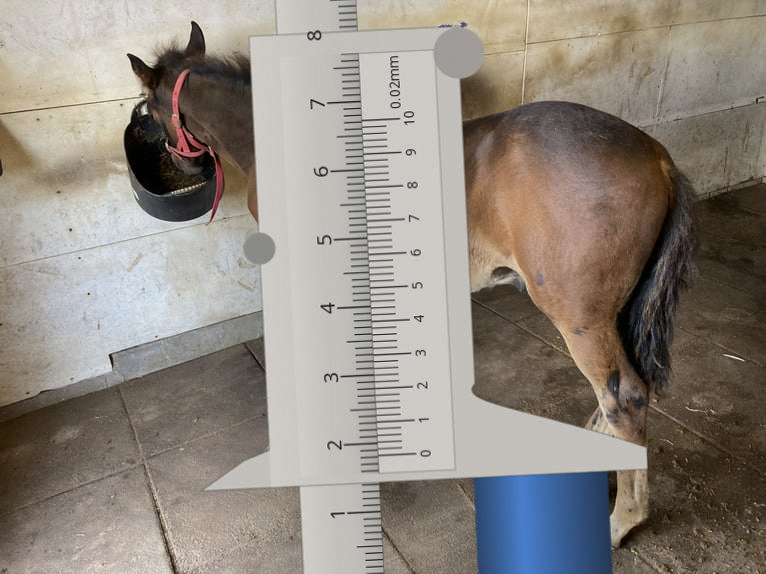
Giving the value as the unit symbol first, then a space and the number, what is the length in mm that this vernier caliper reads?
mm 18.2
